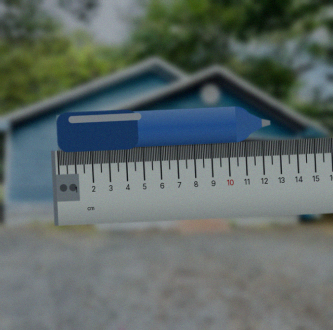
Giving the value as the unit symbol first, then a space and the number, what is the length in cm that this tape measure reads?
cm 12.5
